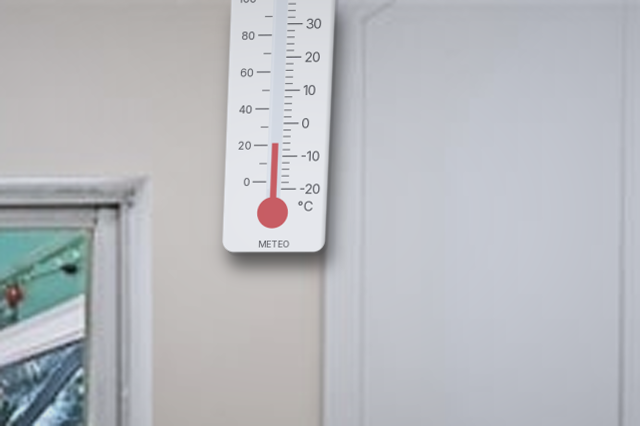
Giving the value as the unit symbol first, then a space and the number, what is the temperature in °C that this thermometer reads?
°C -6
